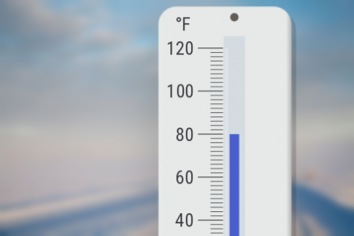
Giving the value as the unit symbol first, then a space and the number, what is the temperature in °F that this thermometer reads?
°F 80
